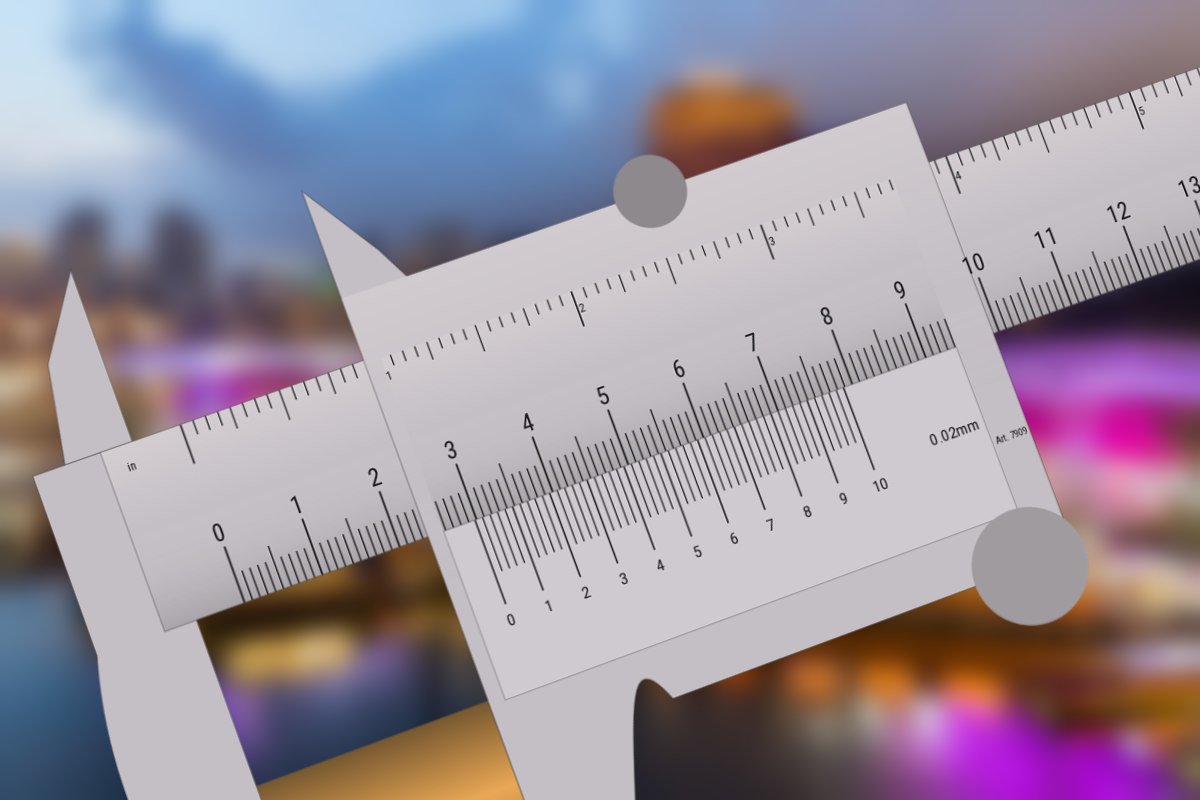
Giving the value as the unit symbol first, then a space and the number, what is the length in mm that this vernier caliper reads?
mm 29.8
